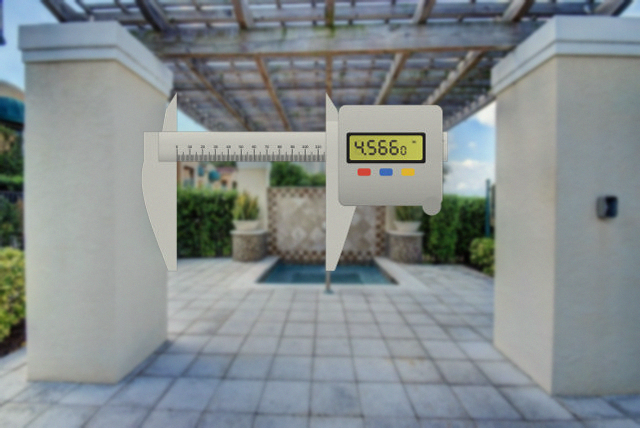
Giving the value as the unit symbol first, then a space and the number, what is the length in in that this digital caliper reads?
in 4.5660
